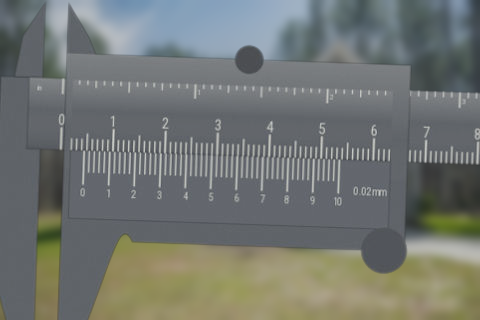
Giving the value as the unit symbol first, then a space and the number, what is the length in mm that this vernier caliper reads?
mm 4.5
